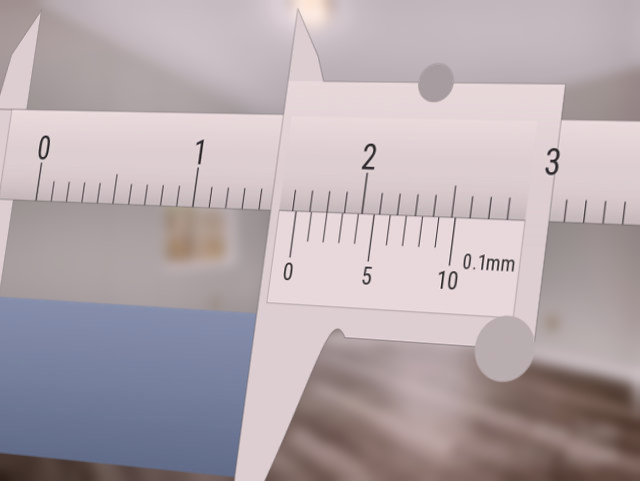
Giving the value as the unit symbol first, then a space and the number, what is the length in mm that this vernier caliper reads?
mm 16.2
